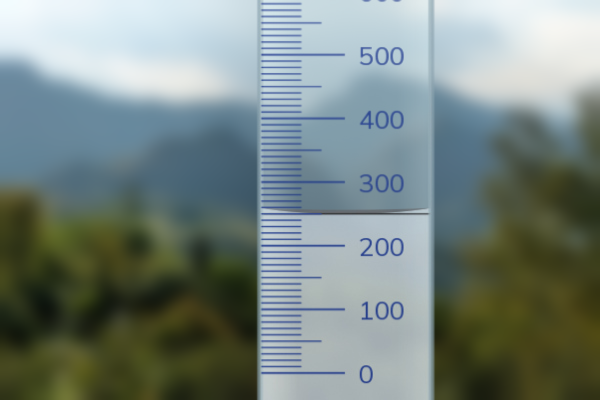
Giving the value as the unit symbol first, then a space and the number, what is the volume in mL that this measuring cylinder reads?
mL 250
